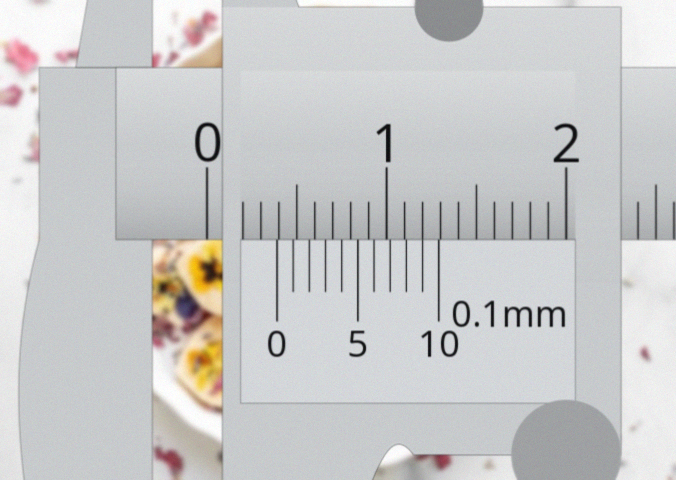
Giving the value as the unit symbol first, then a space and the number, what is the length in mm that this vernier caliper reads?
mm 3.9
